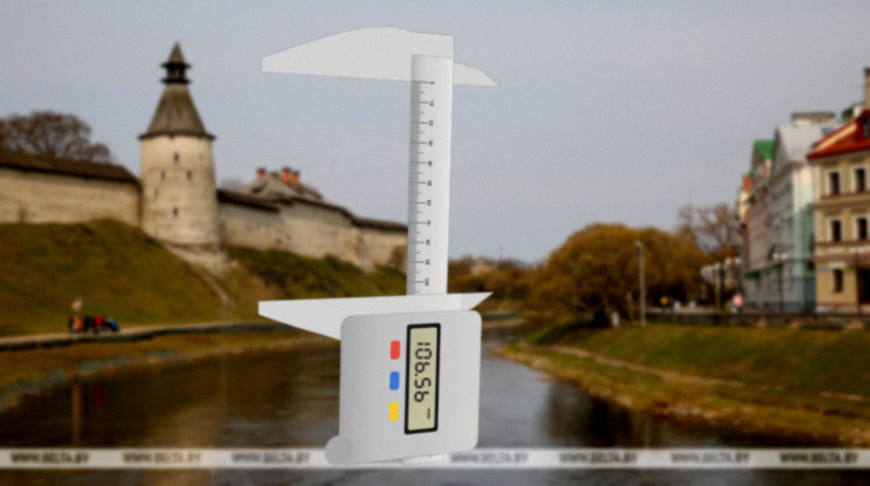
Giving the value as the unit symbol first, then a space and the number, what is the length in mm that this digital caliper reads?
mm 106.56
